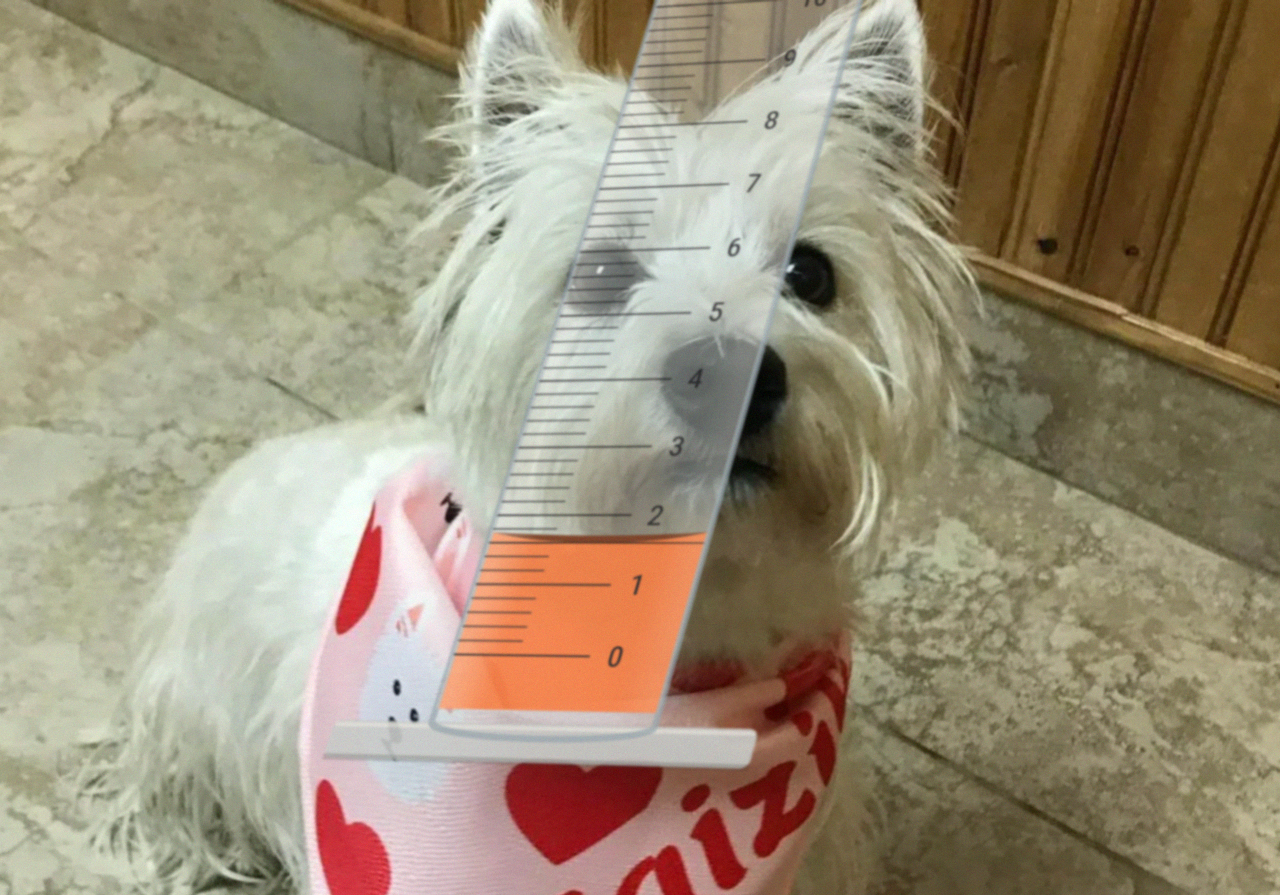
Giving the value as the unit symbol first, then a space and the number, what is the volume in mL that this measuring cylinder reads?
mL 1.6
